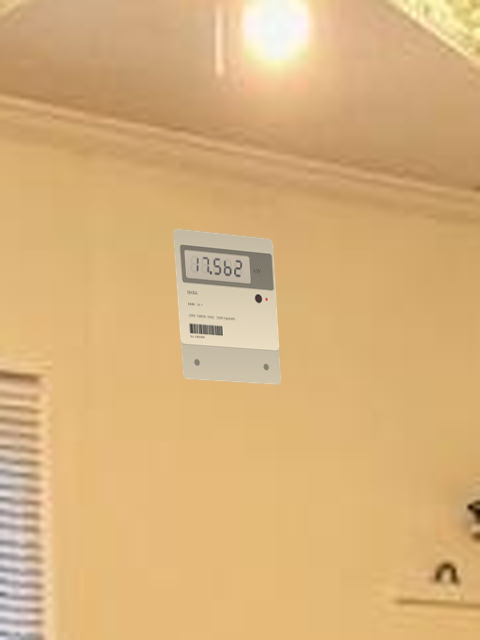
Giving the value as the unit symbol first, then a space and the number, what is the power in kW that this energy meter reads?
kW 17.562
